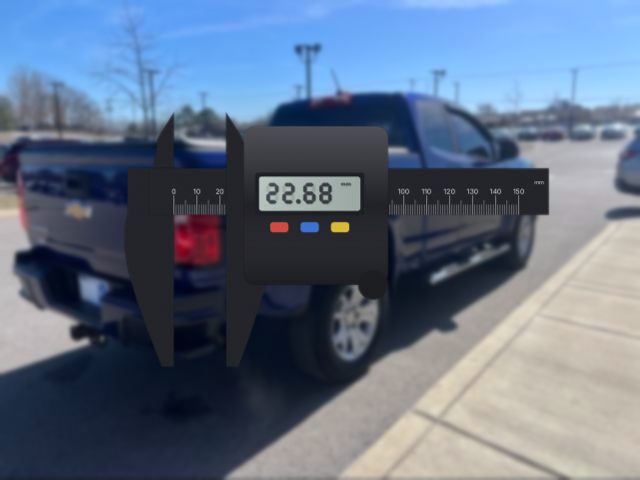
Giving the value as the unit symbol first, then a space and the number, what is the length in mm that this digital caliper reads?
mm 22.68
